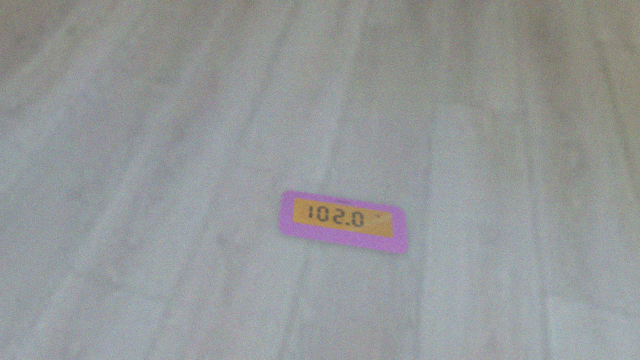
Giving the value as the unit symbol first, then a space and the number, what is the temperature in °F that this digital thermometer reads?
°F 102.0
